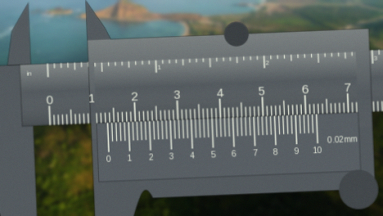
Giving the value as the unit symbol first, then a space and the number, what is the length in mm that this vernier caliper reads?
mm 13.5
